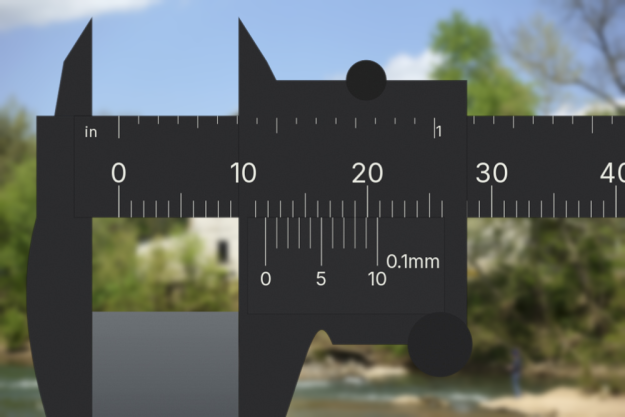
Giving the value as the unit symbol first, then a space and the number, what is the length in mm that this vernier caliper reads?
mm 11.8
